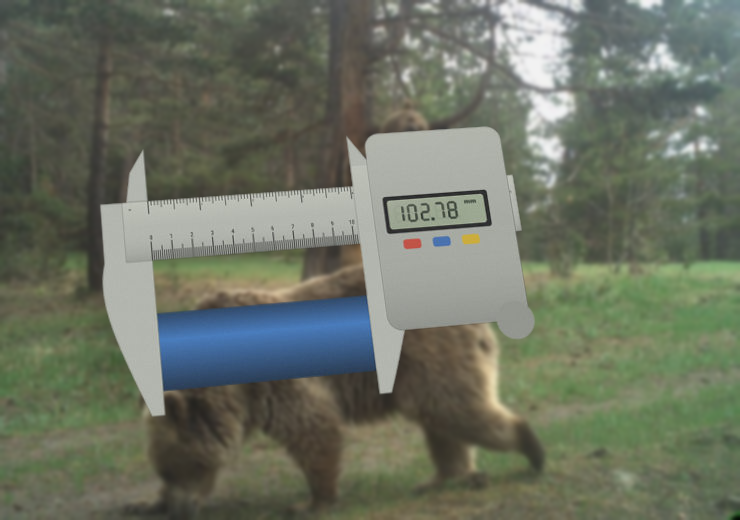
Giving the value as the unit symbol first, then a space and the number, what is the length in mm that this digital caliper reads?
mm 102.78
